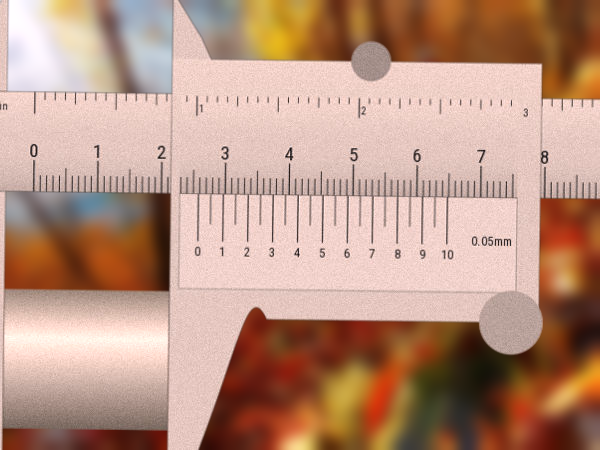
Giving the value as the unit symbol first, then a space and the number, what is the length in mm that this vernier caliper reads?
mm 25.8
